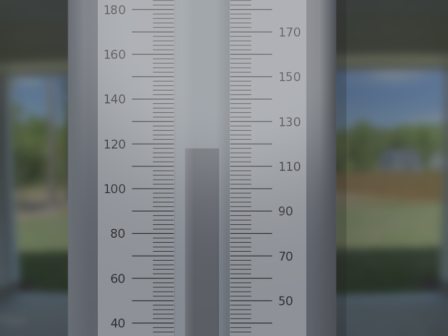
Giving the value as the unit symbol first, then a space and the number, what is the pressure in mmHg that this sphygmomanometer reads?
mmHg 118
